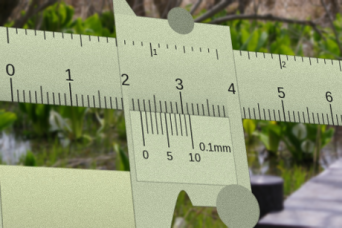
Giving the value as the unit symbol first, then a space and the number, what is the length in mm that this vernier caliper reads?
mm 22.2
